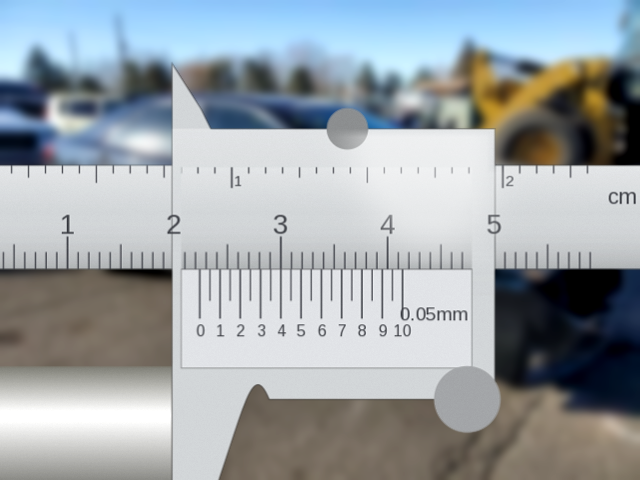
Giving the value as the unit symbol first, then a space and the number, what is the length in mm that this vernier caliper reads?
mm 22.4
